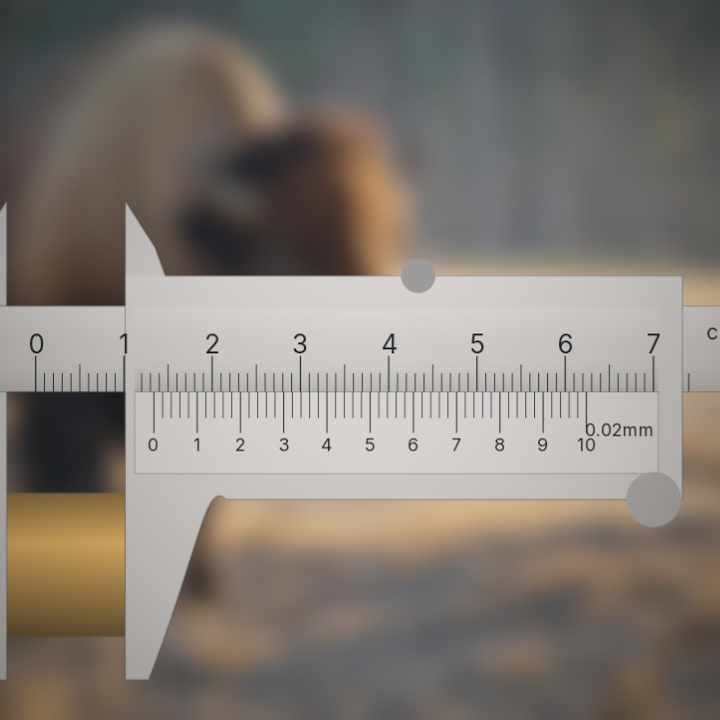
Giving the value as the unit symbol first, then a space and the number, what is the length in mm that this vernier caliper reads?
mm 13.4
